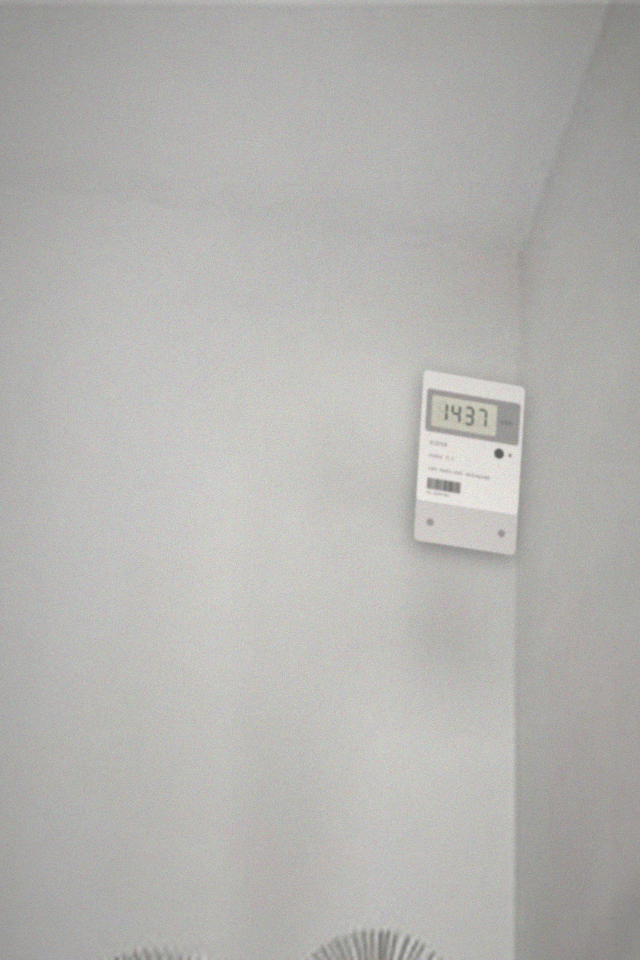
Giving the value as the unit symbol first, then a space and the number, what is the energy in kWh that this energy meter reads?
kWh 1437
